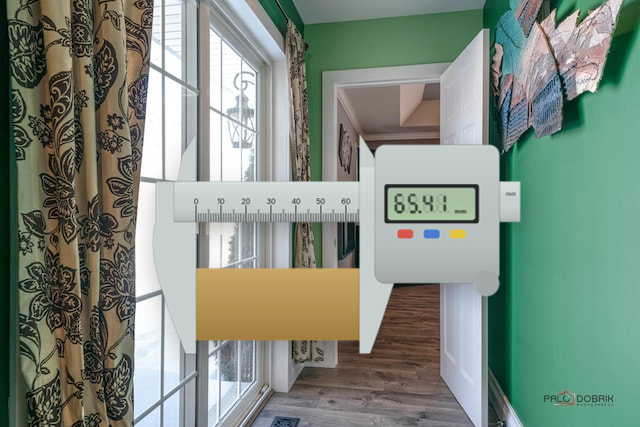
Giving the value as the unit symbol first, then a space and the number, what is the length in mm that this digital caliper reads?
mm 65.41
